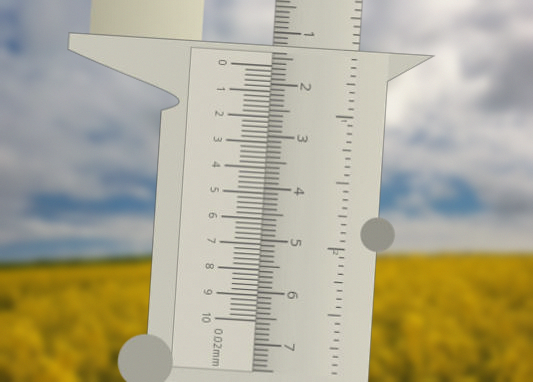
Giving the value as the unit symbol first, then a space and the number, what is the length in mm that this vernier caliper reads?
mm 16.5
